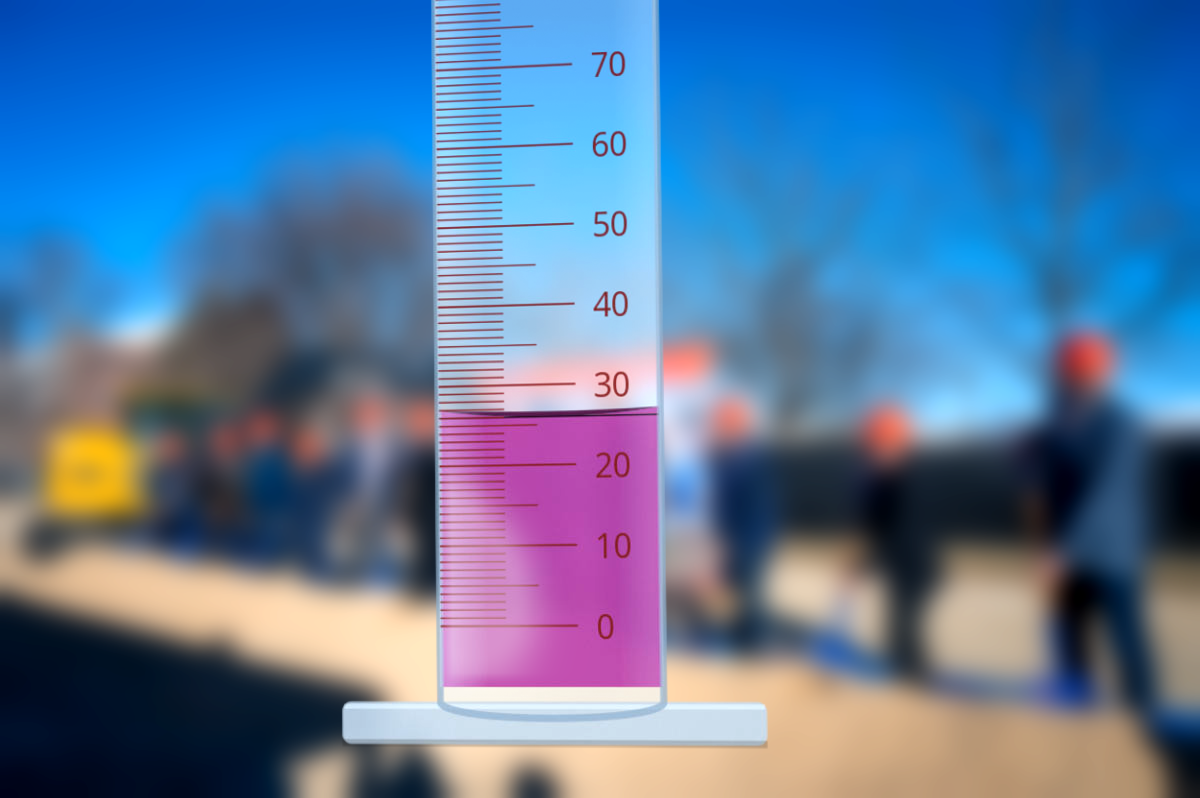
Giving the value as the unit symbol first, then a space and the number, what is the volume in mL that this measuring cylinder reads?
mL 26
